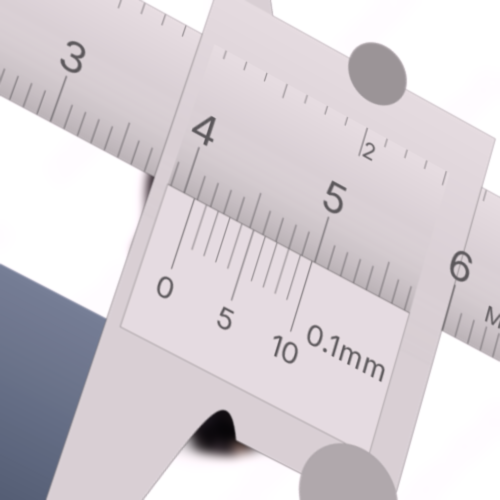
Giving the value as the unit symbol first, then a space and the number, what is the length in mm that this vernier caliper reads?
mm 40.8
